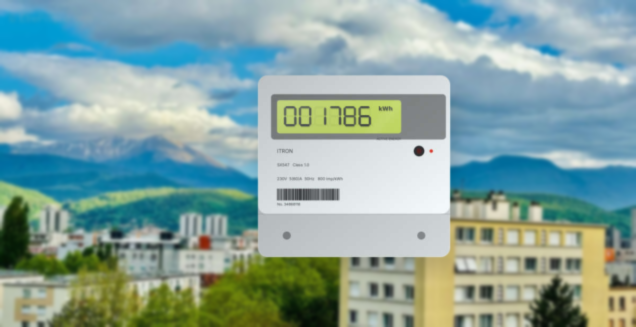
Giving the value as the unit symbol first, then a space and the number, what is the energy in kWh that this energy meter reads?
kWh 1786
